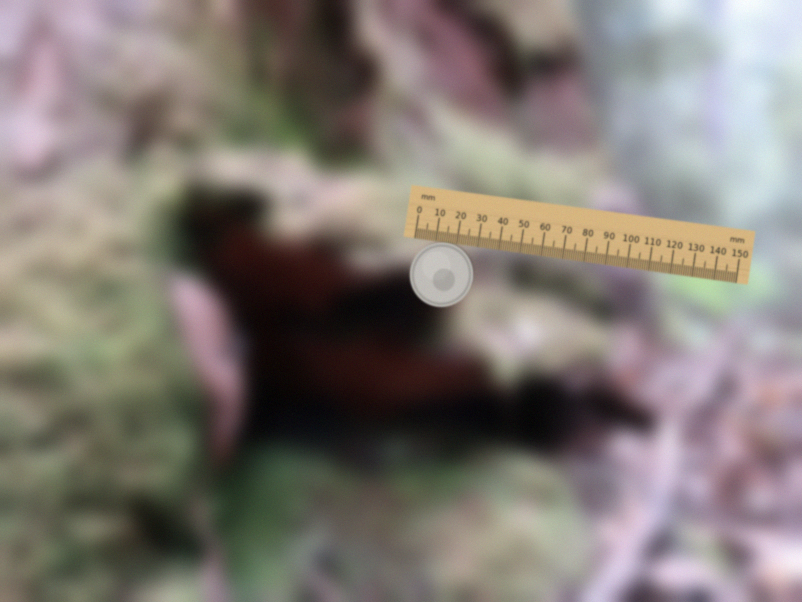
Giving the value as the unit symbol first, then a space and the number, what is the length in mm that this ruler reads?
mm 30
